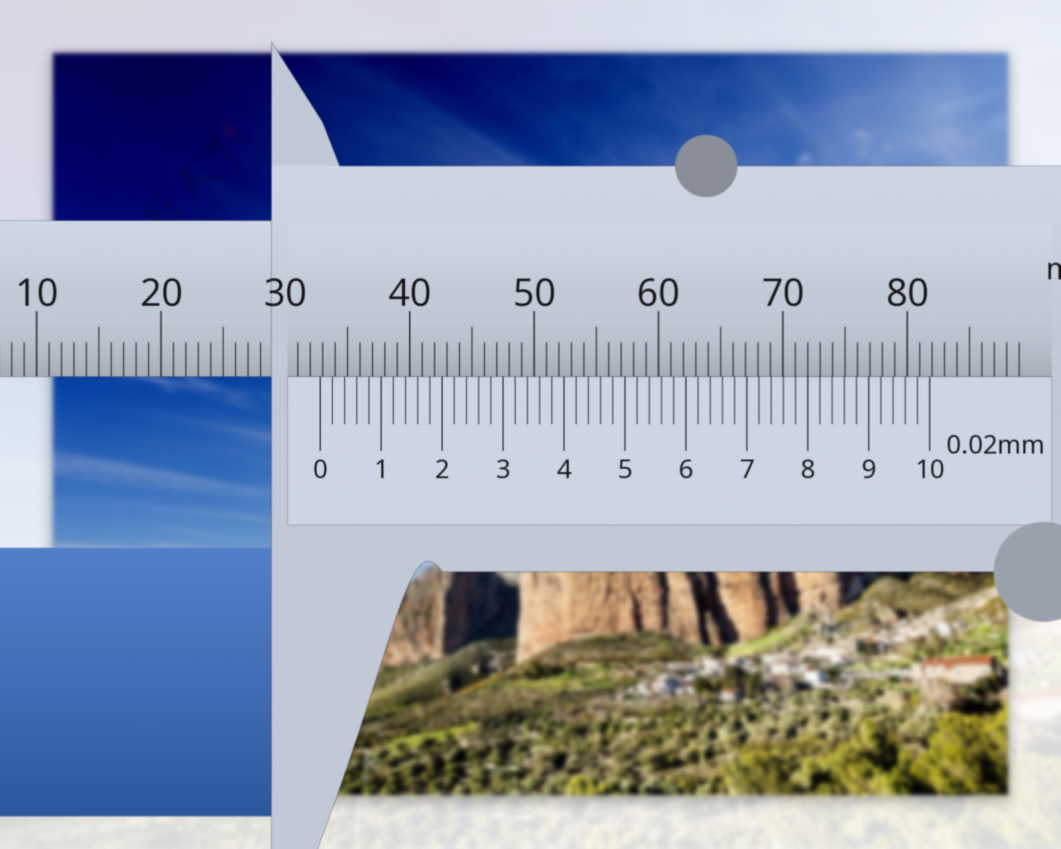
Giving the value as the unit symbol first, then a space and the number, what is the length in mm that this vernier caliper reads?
mm 32.8
